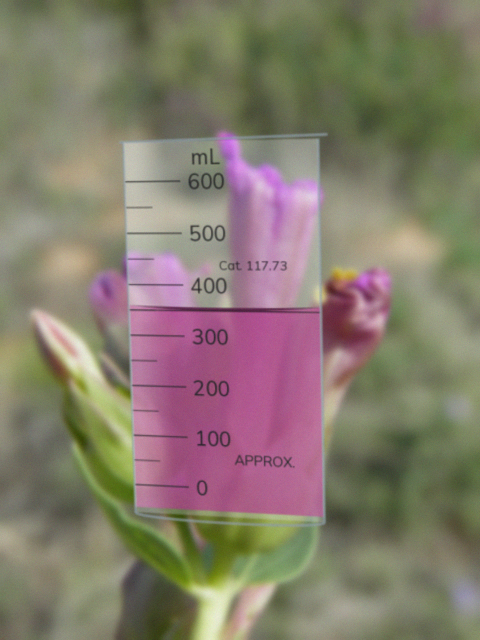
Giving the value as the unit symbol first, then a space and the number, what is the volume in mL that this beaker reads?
mL 350
